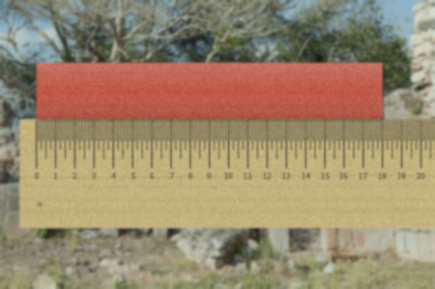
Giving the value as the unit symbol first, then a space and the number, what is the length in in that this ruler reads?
in 18
